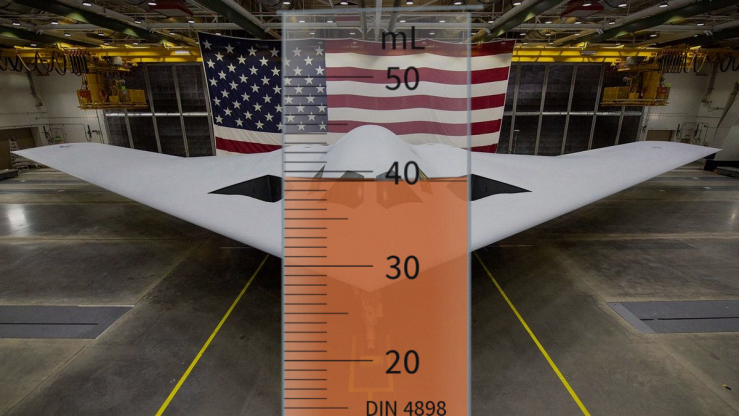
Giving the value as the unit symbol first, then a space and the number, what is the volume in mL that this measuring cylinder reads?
mL 39
